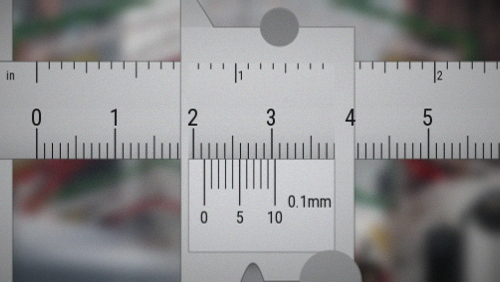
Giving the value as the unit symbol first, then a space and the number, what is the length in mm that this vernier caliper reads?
mm 21.4
